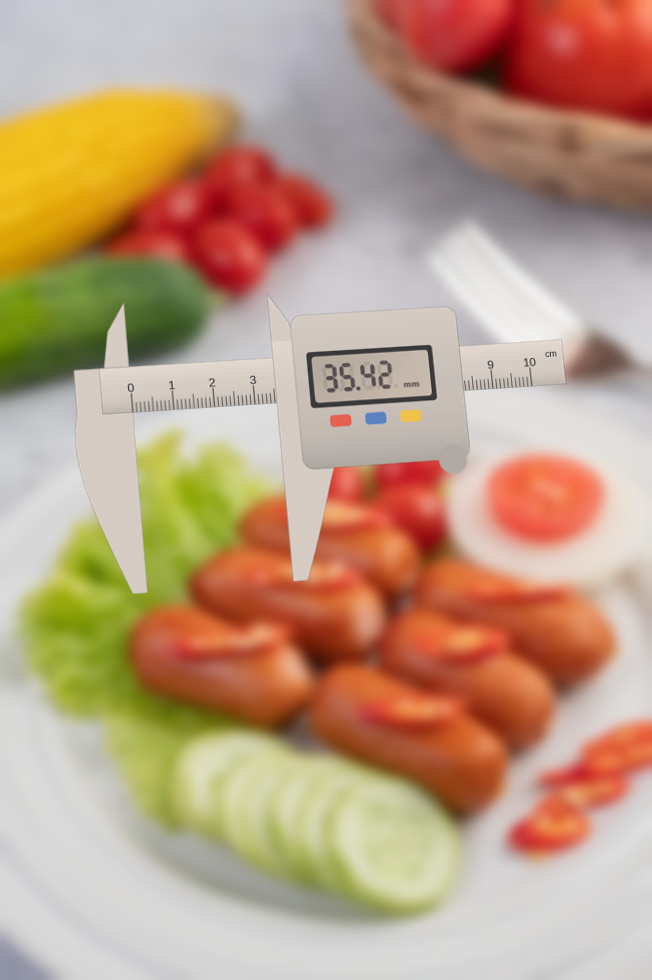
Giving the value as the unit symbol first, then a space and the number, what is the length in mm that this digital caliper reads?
mm 35.42
